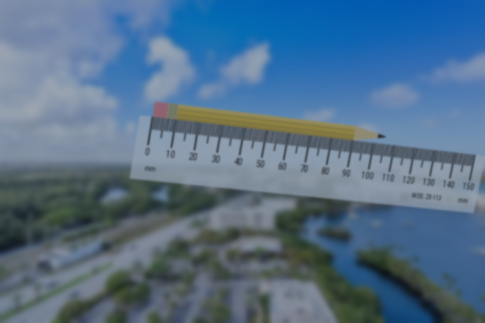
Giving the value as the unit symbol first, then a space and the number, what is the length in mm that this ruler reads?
mm 105
